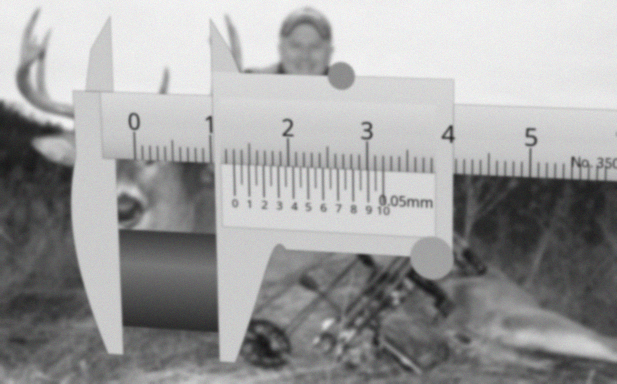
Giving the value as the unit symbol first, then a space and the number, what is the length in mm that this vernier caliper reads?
mm 13.0
